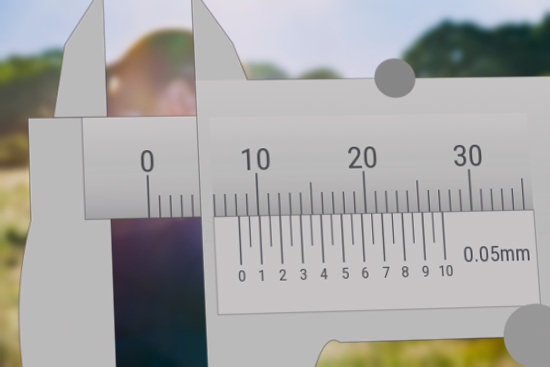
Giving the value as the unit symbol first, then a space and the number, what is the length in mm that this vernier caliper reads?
mm 8.2
